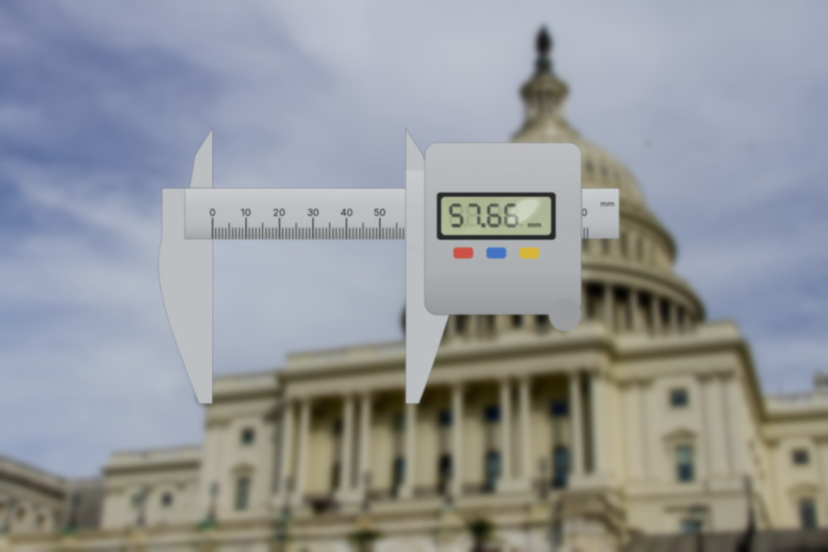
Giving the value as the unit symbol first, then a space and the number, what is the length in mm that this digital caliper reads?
mm 57.66
